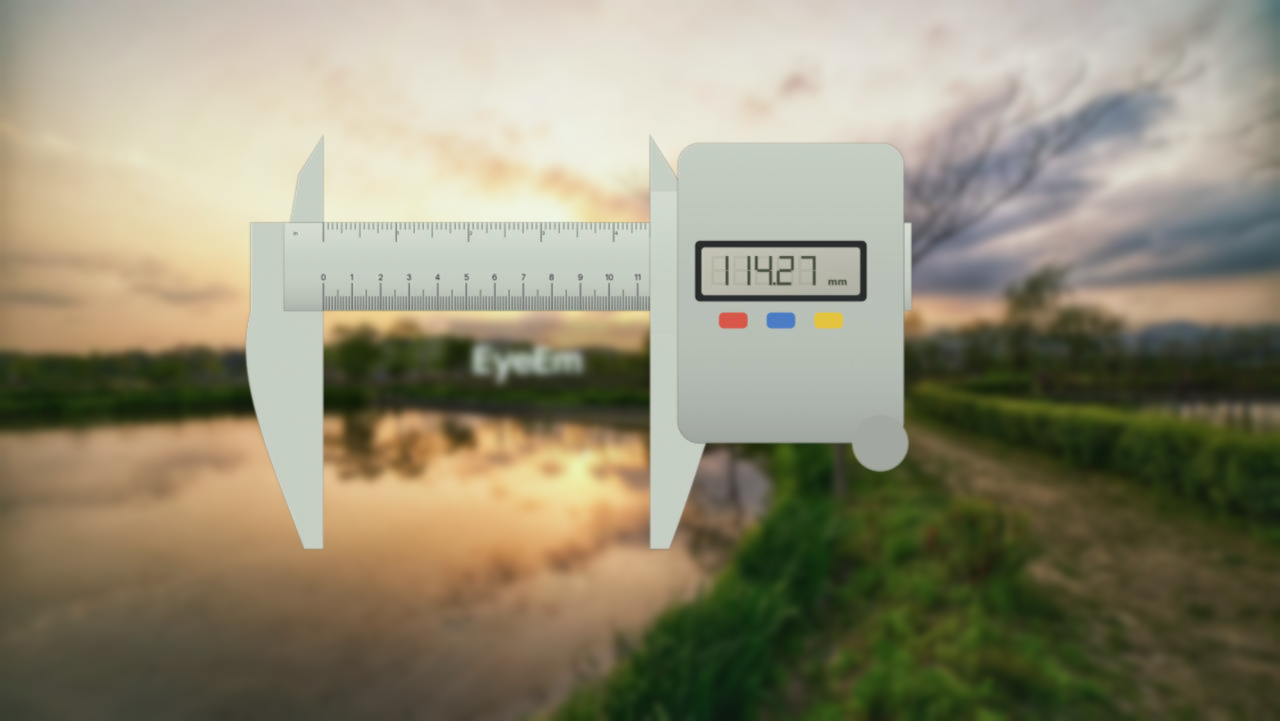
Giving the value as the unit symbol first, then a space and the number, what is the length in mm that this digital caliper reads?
mm 114.27
